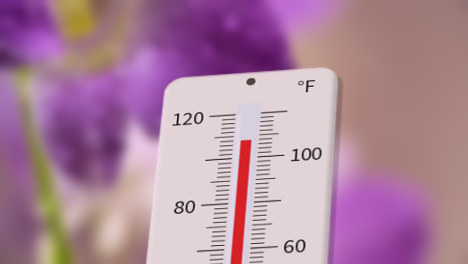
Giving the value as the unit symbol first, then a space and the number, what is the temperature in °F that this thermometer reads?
°F 108
